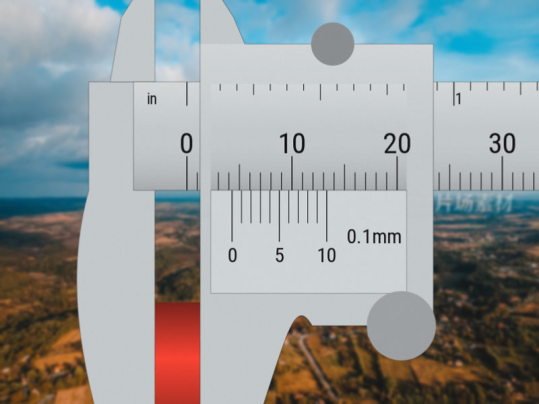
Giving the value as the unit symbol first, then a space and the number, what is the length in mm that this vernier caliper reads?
mm 4.3
